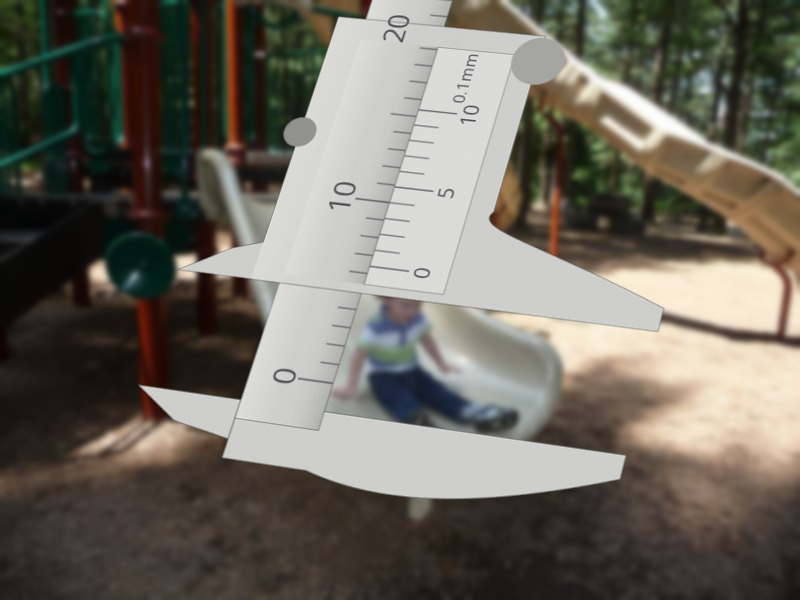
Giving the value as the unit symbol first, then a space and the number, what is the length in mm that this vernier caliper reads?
mm 6.4
